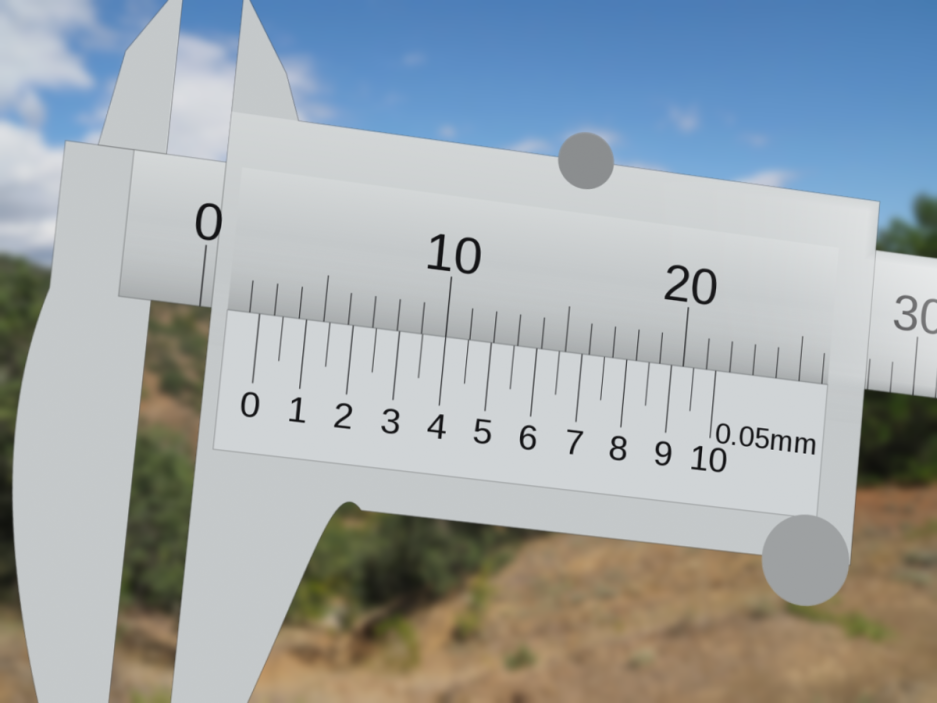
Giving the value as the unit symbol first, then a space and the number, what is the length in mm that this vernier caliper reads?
mm 2.40
